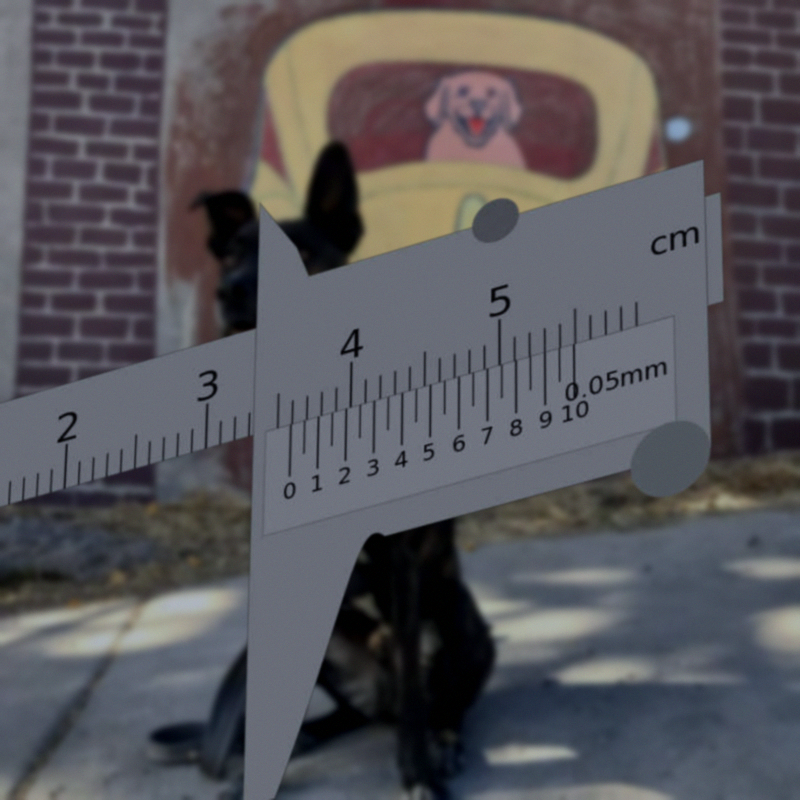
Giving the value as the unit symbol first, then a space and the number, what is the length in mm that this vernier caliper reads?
mm 35.9
